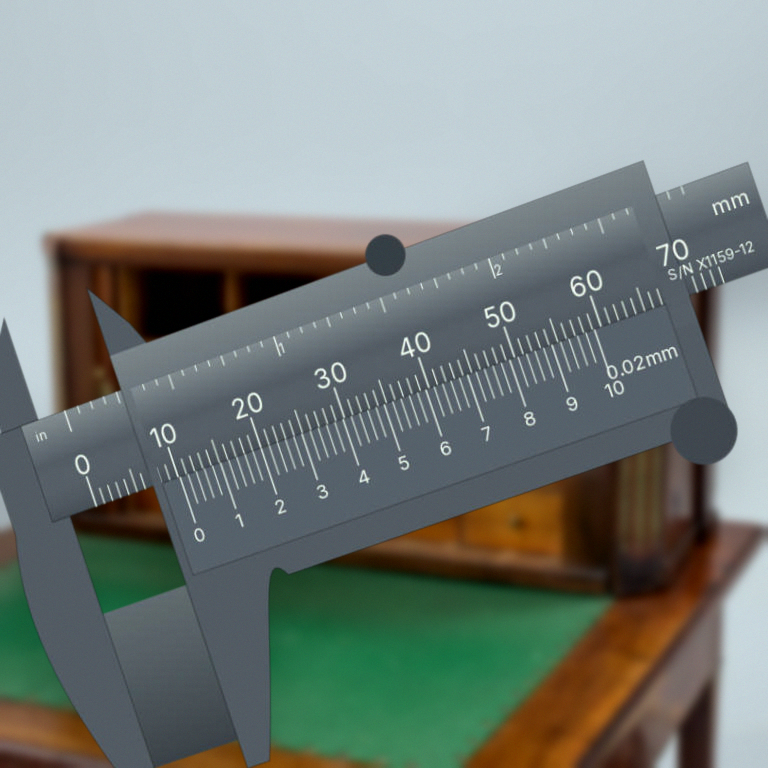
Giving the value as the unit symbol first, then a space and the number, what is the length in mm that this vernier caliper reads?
mm 10.2
